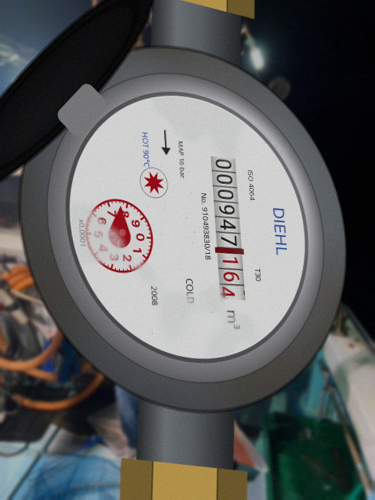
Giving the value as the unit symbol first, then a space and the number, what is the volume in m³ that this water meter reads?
m³ 947.1637
